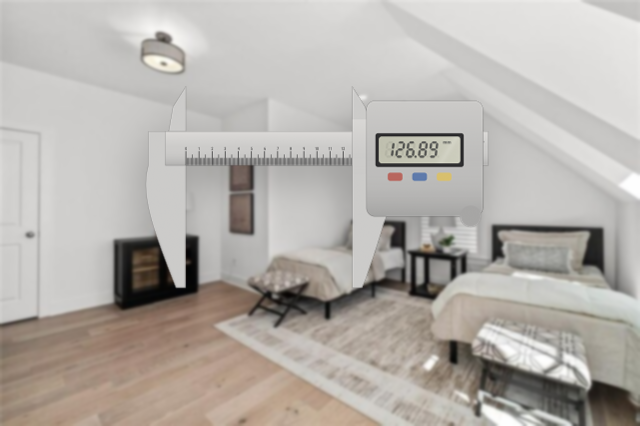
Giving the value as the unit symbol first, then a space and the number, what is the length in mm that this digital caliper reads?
mm 126.89
